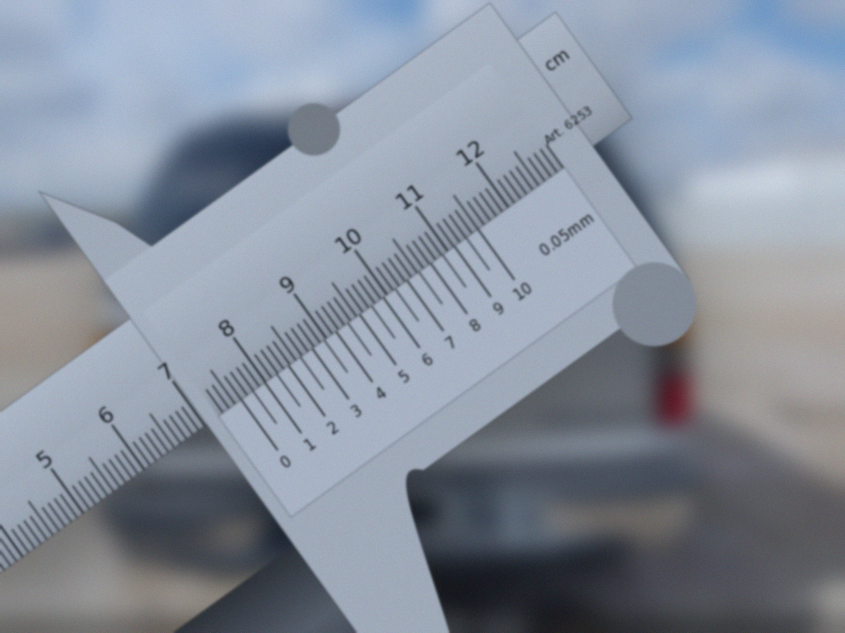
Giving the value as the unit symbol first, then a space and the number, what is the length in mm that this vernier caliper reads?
mm 76.0
